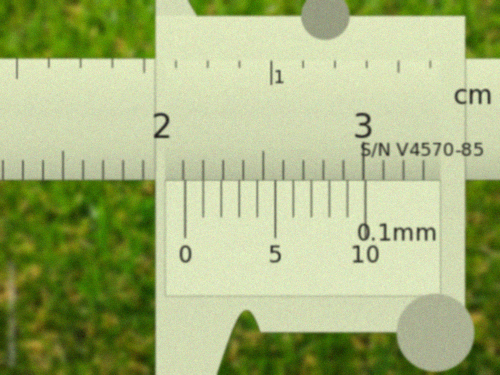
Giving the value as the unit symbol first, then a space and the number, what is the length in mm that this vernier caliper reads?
mm 21.1
